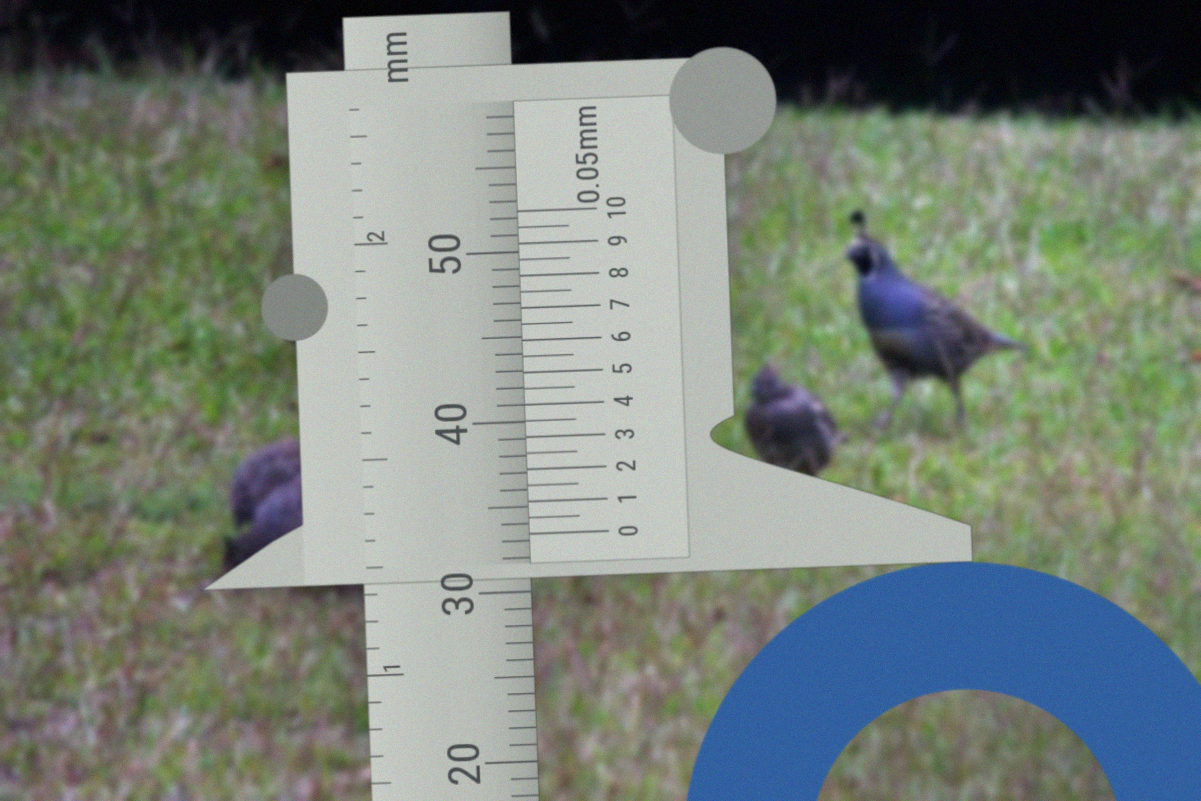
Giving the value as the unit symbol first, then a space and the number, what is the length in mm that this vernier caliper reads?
mm 33.4
